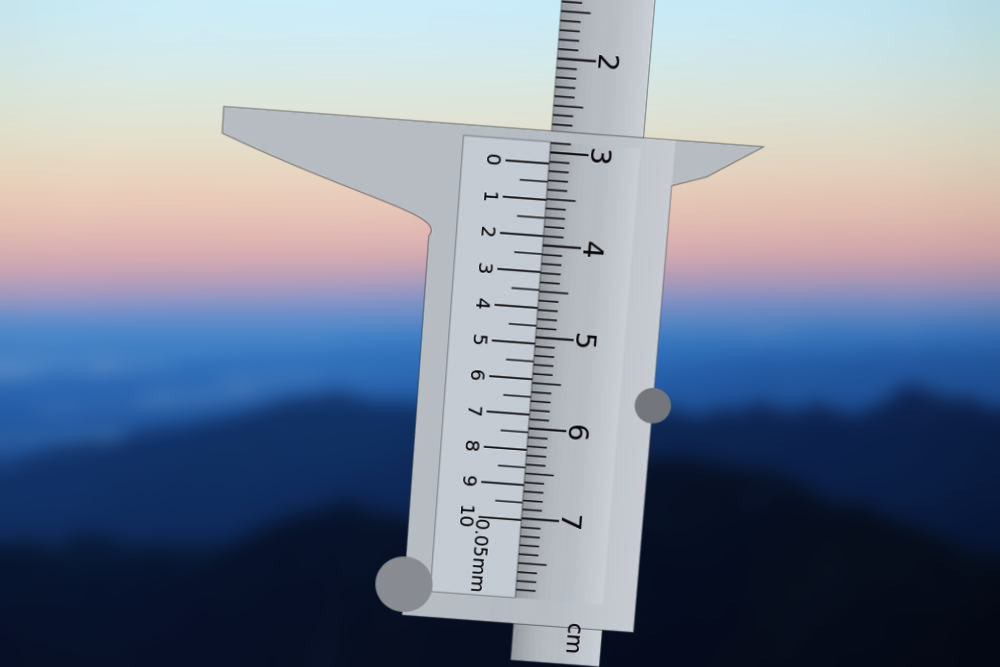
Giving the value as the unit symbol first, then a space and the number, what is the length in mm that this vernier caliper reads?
mm 31.2
